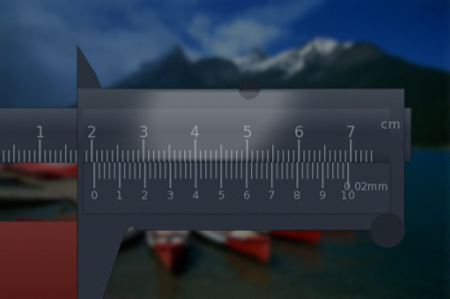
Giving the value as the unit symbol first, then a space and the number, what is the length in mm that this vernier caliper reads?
mm 20.5
